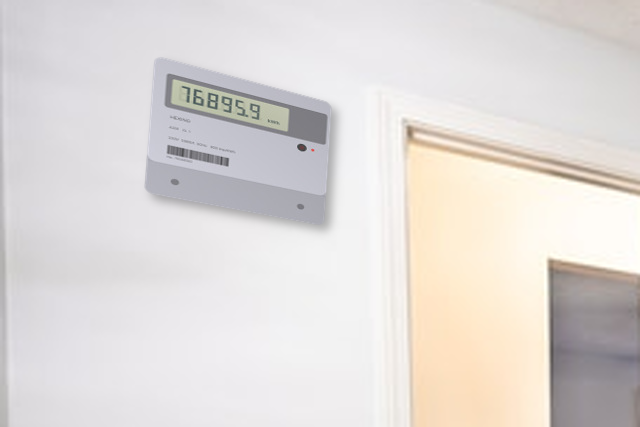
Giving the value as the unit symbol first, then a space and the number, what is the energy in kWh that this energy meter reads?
kWh 76895.9
